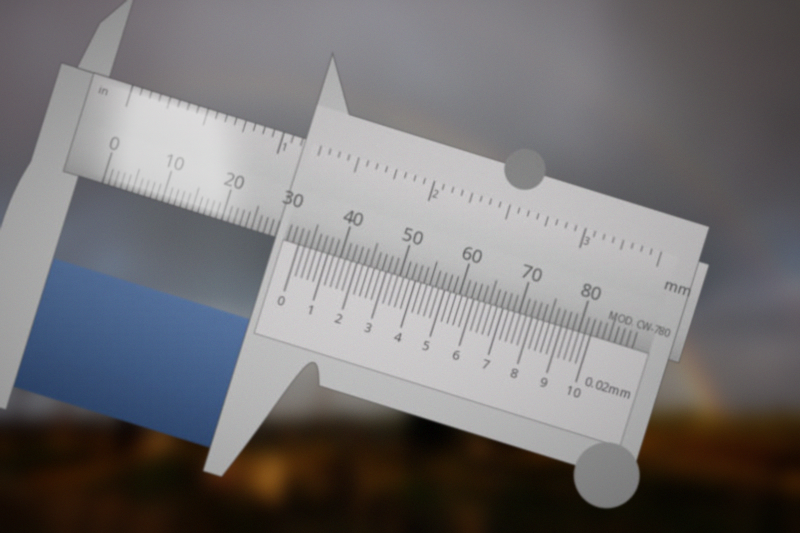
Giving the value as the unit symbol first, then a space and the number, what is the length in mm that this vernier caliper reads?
mm 33.0
